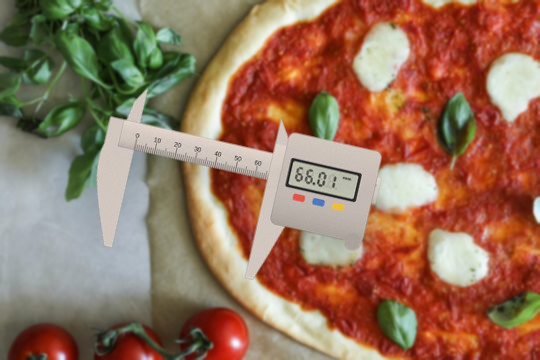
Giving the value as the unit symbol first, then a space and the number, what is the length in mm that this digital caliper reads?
mm 66.01
